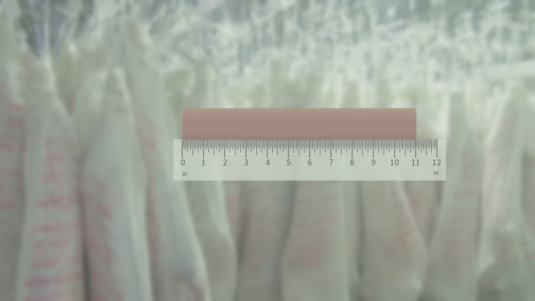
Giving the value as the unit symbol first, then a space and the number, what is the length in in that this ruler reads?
in 11
